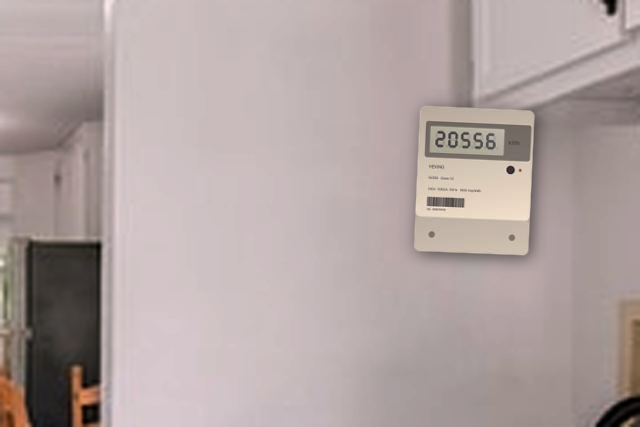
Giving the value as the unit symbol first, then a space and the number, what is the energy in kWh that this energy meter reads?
kWh 20556
